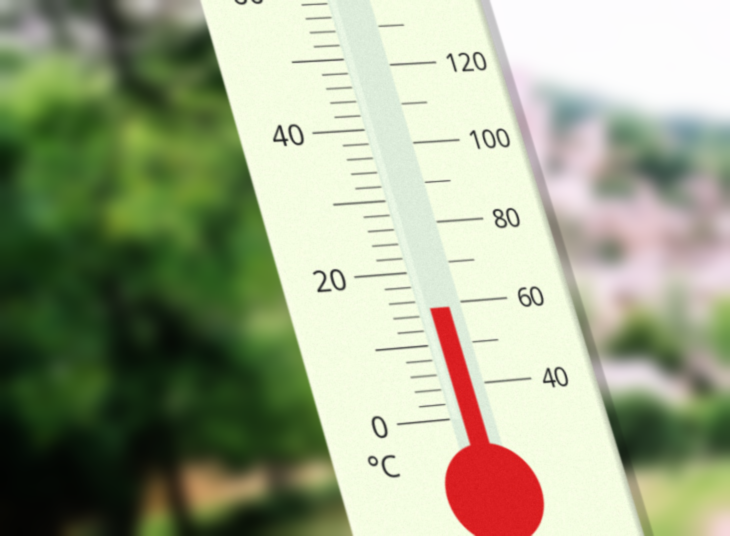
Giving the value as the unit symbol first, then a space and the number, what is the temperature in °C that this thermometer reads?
°C 15
